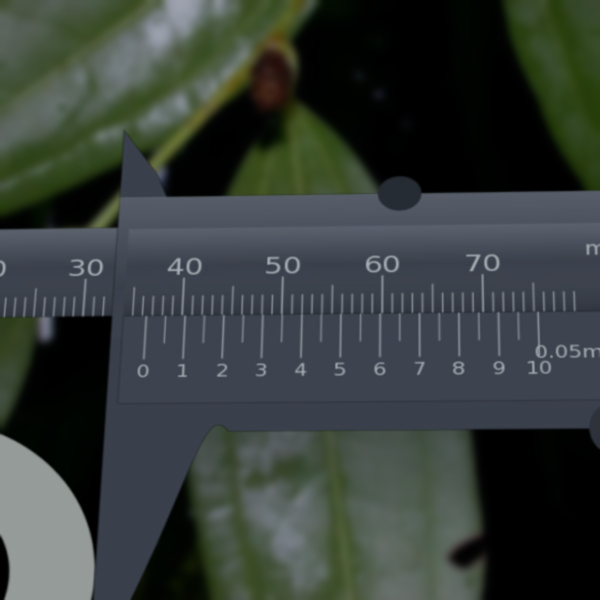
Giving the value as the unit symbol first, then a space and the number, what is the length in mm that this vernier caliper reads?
mm 36.4
